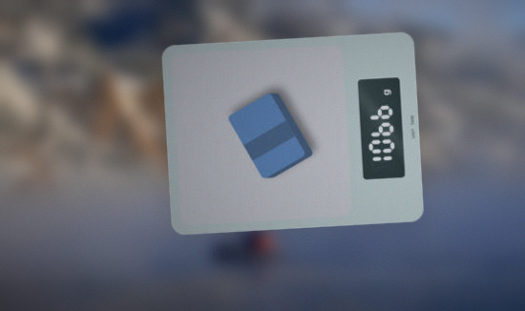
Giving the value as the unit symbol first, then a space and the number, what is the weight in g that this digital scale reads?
g 1066
